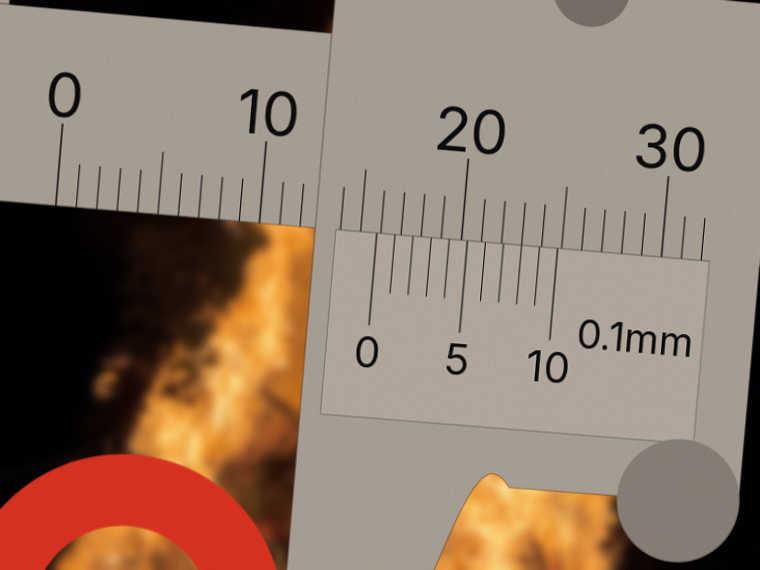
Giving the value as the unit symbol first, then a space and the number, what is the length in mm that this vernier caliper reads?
mm 15.8
